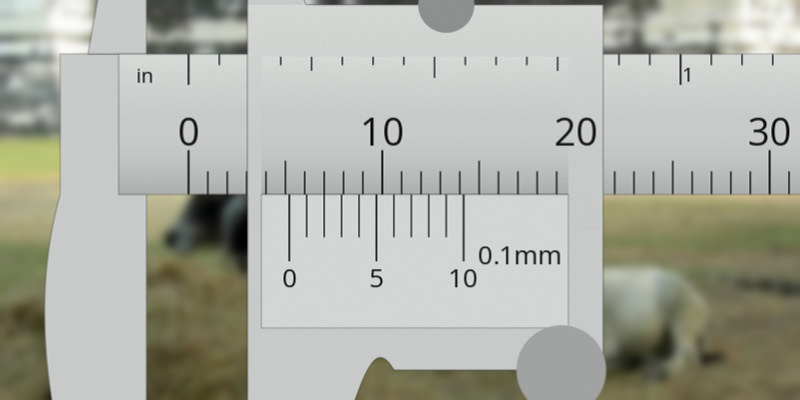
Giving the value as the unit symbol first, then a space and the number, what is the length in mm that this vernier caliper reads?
mm 5.2
